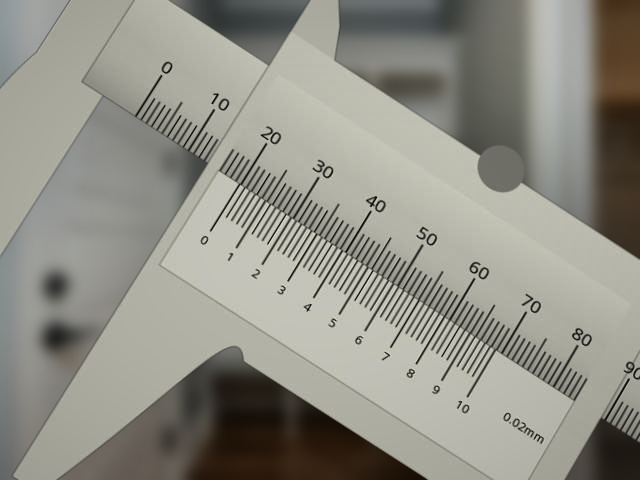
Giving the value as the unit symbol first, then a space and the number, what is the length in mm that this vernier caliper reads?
mm 19.8
